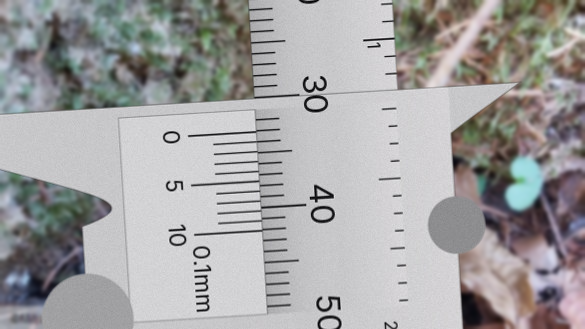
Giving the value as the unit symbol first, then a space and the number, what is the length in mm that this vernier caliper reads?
mm 33.1
